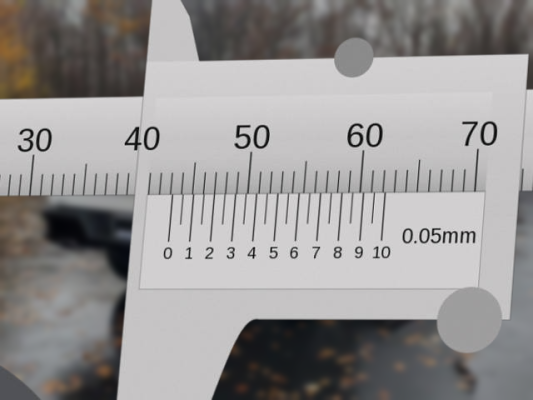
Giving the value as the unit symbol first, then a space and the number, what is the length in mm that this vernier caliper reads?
mm 43.2
